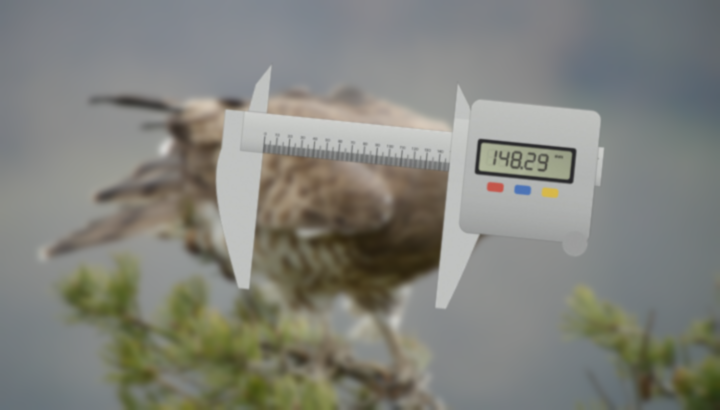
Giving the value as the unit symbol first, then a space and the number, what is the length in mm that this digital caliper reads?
mm 148.29
